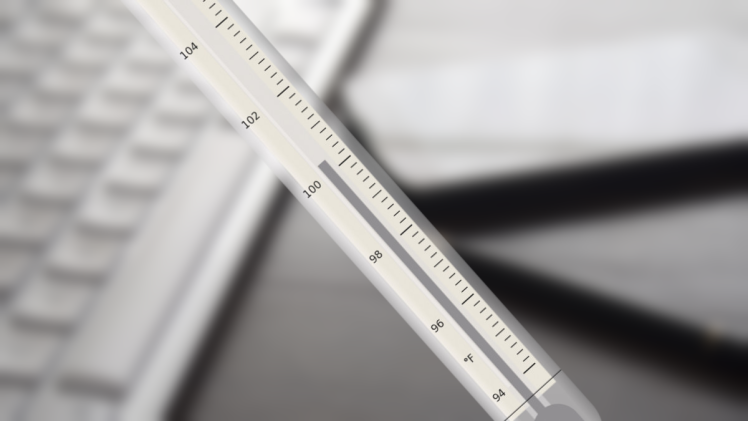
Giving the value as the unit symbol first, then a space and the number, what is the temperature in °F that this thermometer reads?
°F 100.3
